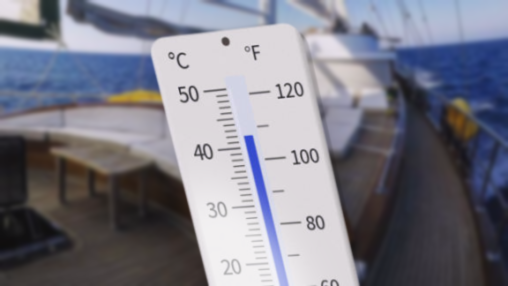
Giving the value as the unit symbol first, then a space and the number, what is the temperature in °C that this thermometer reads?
°C 42
